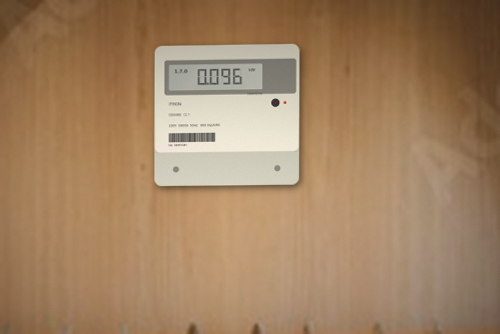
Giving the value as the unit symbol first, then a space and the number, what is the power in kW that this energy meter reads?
kW 0.096
